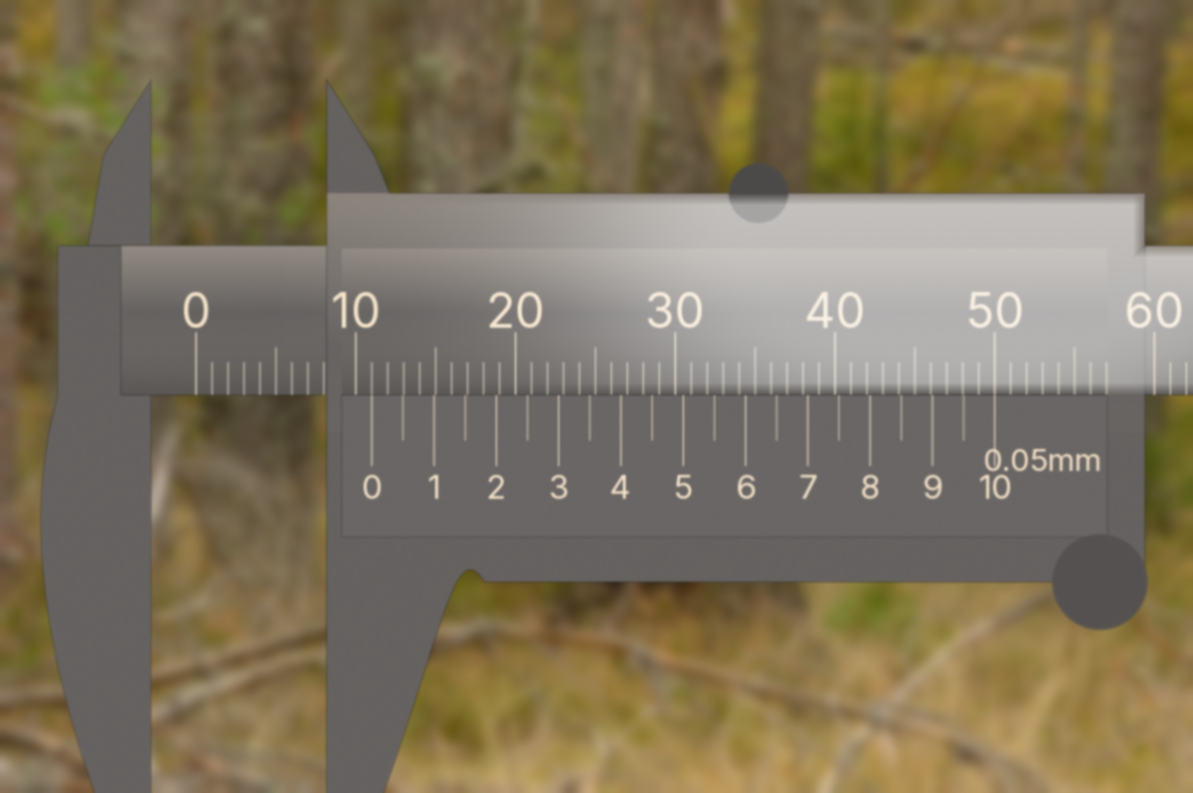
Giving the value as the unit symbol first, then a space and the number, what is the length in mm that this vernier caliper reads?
mm 11.0
